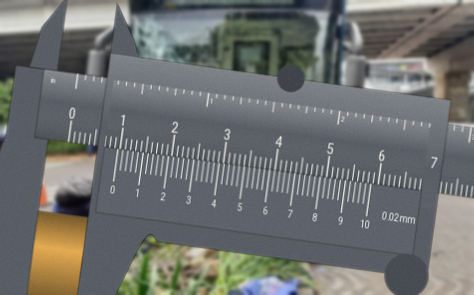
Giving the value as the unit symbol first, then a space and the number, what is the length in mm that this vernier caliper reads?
mm 9.6
